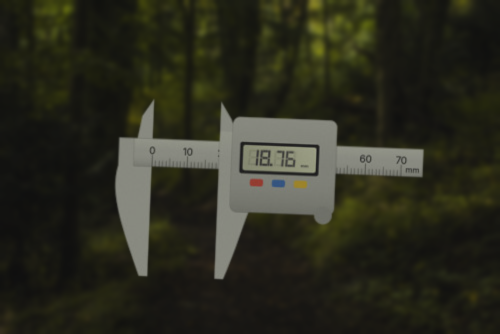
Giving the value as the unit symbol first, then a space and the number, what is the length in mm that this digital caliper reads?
mm 18.76
